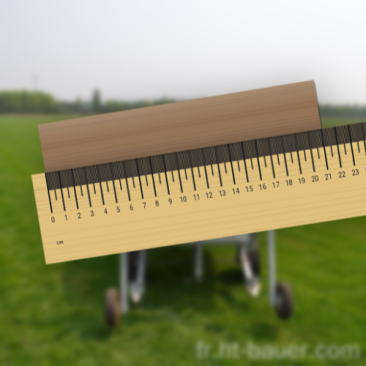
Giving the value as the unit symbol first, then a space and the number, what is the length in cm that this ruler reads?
cm 21
